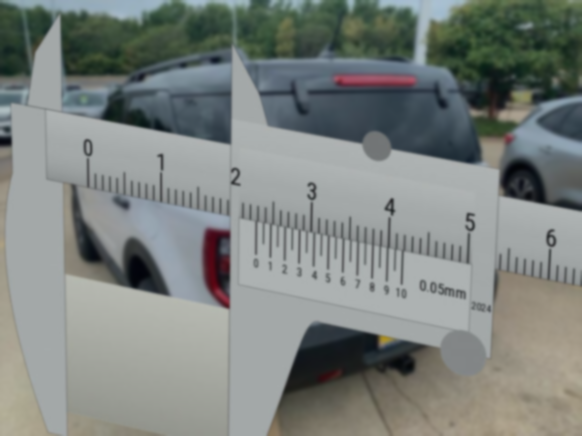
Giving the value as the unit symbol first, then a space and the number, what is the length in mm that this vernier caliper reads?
mm 22.8
